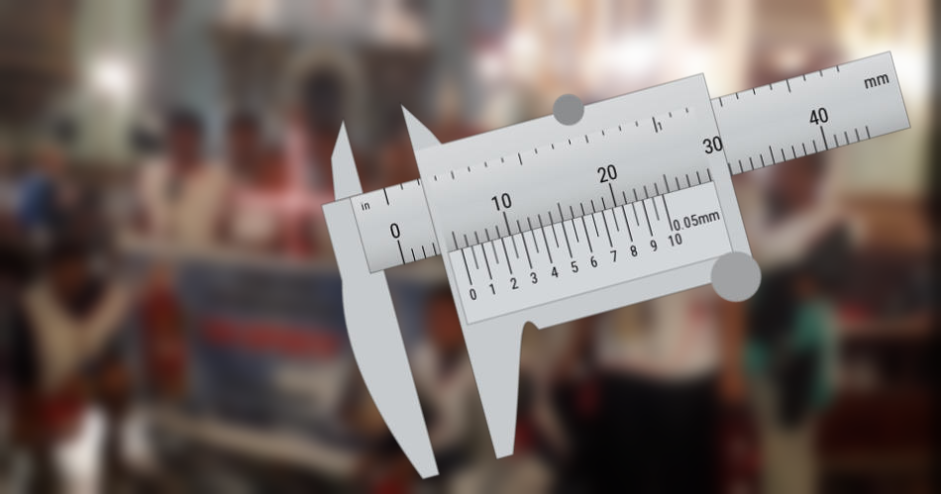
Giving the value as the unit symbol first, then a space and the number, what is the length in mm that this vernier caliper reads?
mm 5.4
